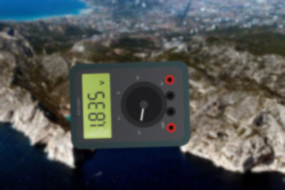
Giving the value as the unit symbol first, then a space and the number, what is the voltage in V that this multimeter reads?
V 1.835
